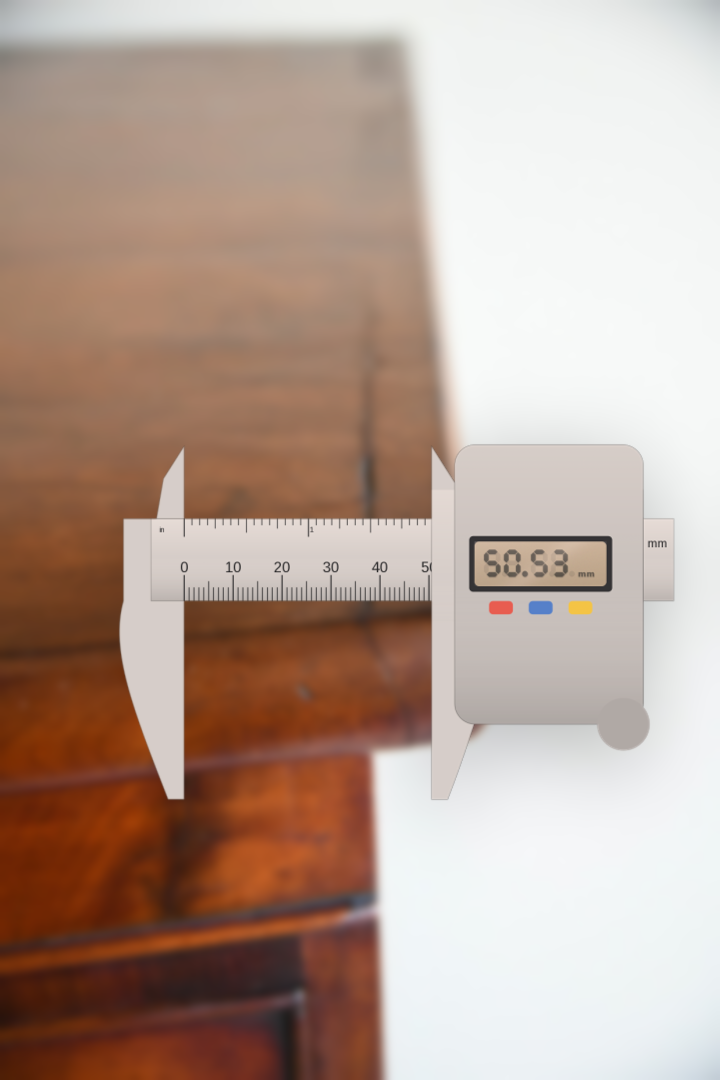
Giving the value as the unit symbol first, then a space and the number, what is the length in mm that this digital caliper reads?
mm 50.53
